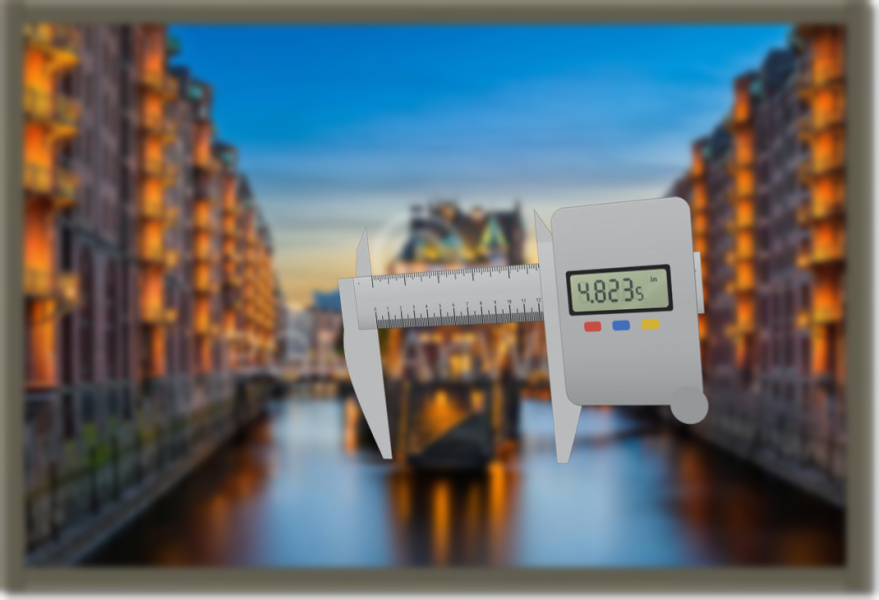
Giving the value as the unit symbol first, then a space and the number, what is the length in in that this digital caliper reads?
in 4.8235
